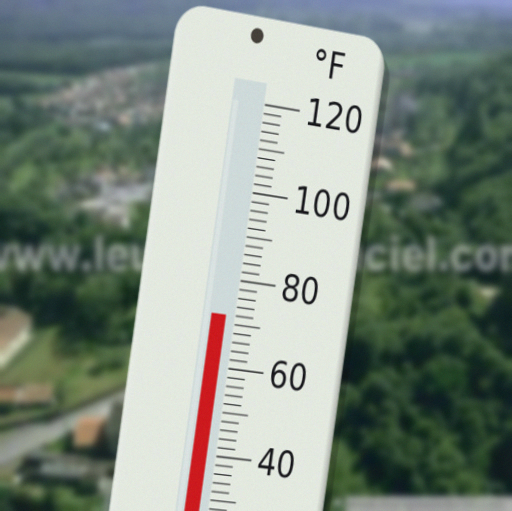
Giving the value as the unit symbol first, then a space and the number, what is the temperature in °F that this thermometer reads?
°F 72
